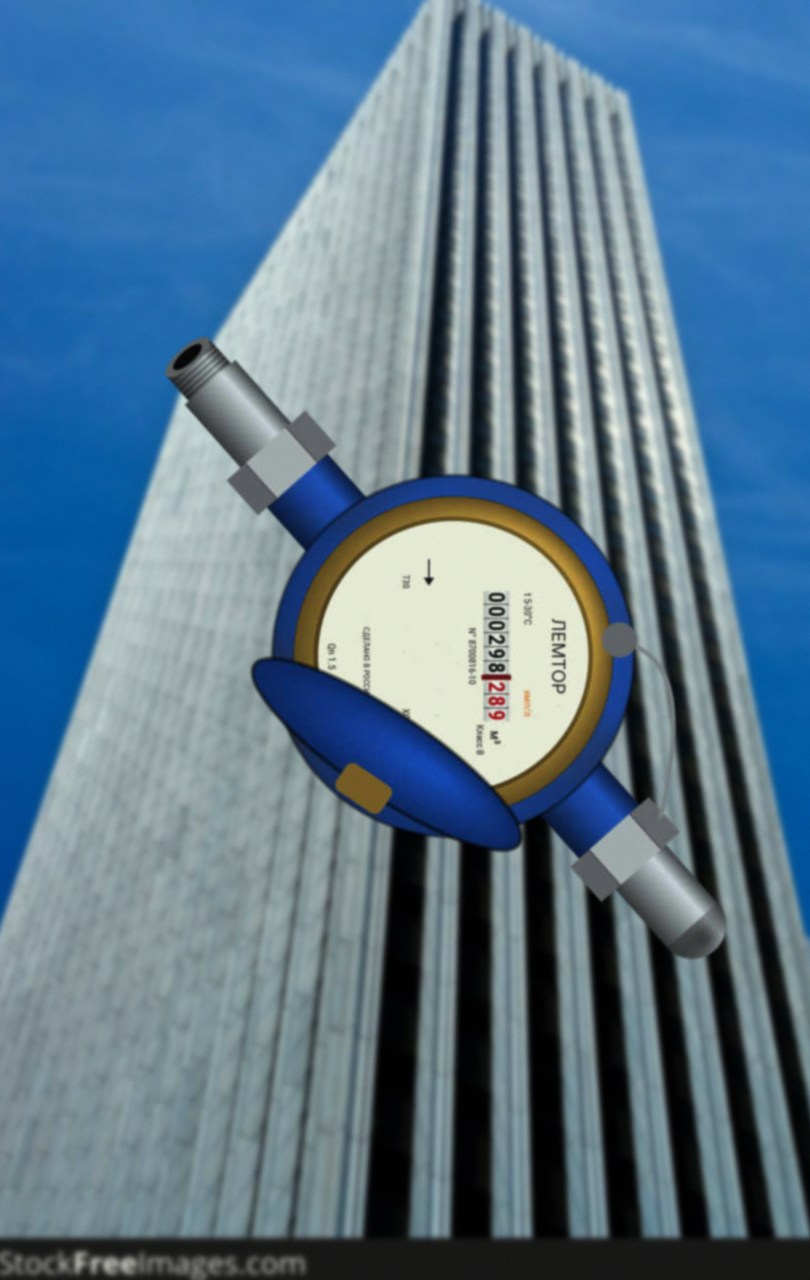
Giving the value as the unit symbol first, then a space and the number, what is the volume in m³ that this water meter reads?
m³ 298.289
